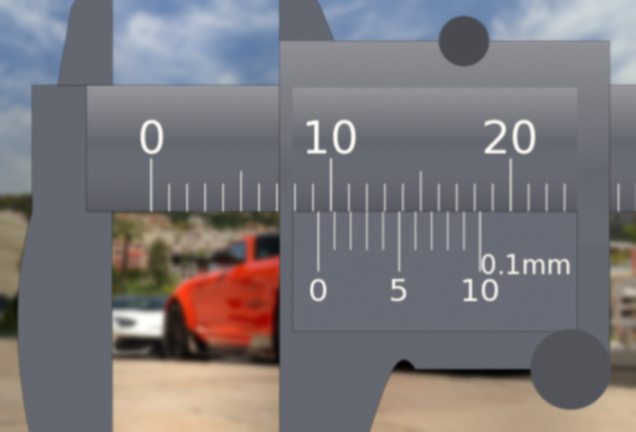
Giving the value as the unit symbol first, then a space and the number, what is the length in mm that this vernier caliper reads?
mm 9.3
